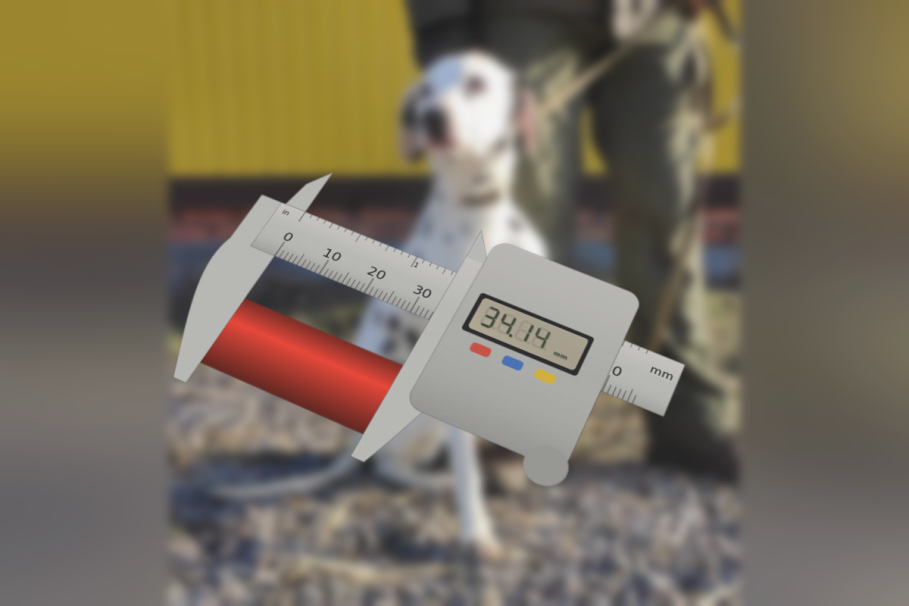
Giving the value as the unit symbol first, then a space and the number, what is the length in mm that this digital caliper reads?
mm 34.14
